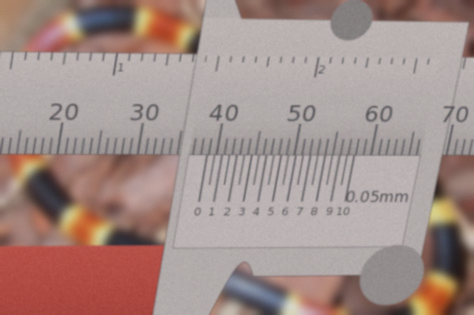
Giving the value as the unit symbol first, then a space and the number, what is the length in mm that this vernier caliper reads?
mm 38.8
